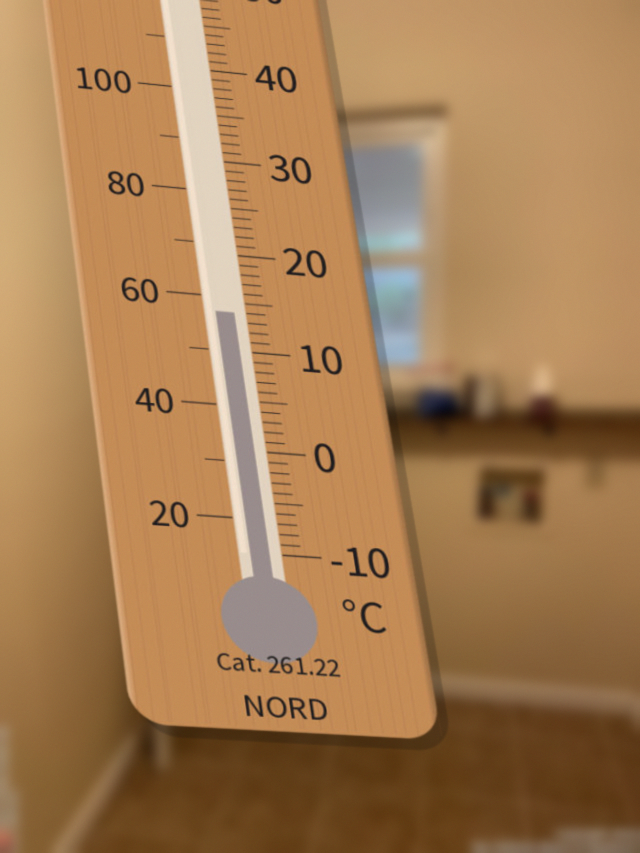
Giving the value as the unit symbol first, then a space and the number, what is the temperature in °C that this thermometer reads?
°C 14
